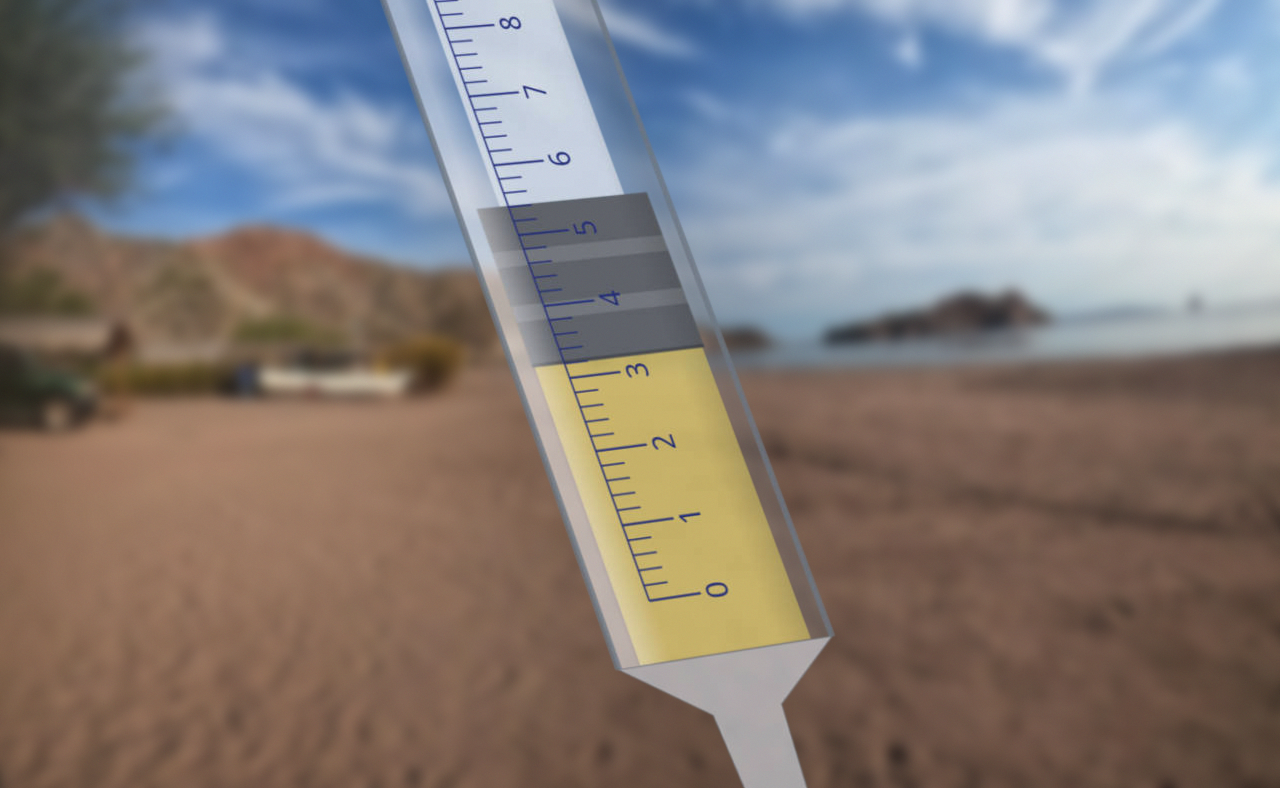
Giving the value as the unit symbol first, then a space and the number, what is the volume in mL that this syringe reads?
mL 3.2
